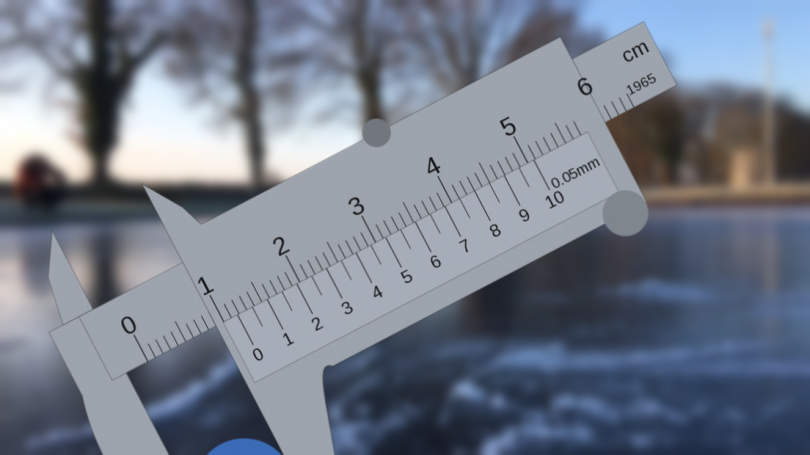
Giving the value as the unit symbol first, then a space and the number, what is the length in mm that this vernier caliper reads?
mm 11.8
